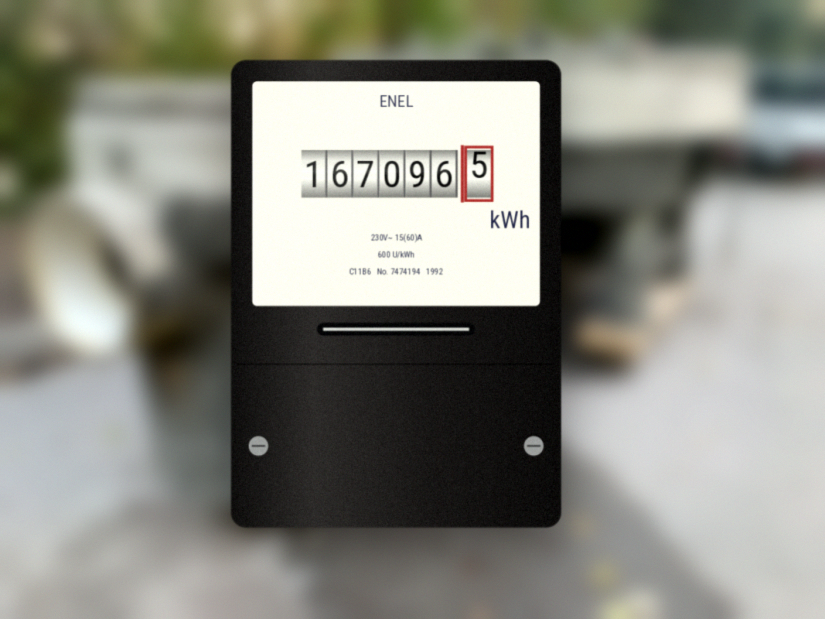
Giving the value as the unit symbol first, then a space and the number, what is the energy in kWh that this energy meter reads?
kWh 167096.5
